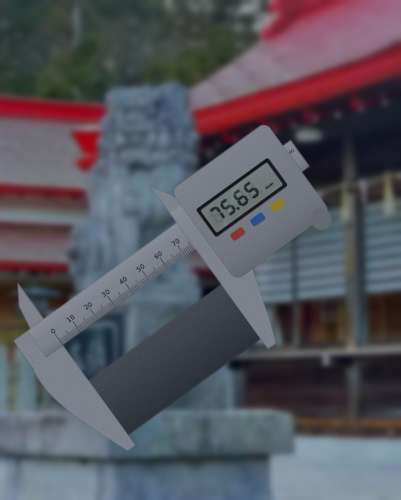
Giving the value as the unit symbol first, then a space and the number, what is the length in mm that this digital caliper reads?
mm 75.65
